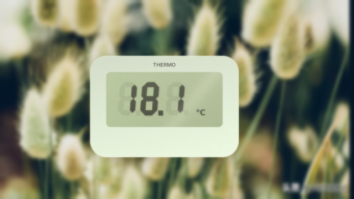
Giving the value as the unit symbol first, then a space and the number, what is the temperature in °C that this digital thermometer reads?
°C 18.1
